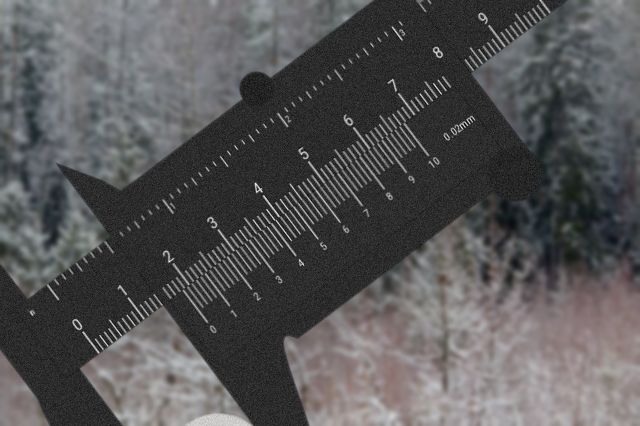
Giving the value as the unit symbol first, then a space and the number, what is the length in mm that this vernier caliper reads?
mm 18.6
